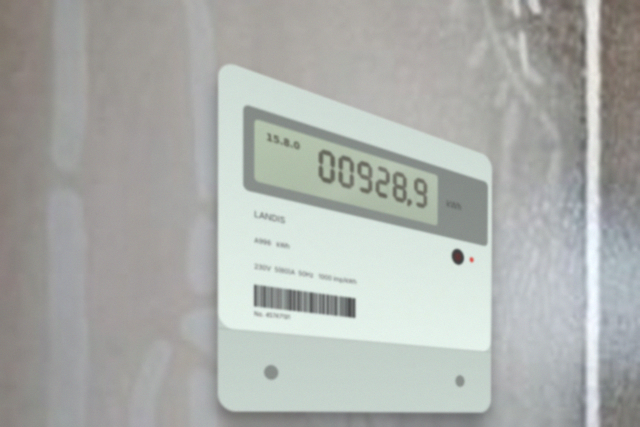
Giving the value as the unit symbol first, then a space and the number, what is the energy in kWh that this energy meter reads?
kWh 928.9
